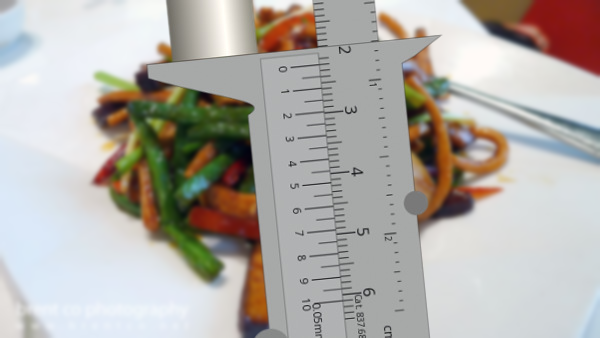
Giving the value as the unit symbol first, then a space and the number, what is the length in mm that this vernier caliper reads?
mm 22.0
